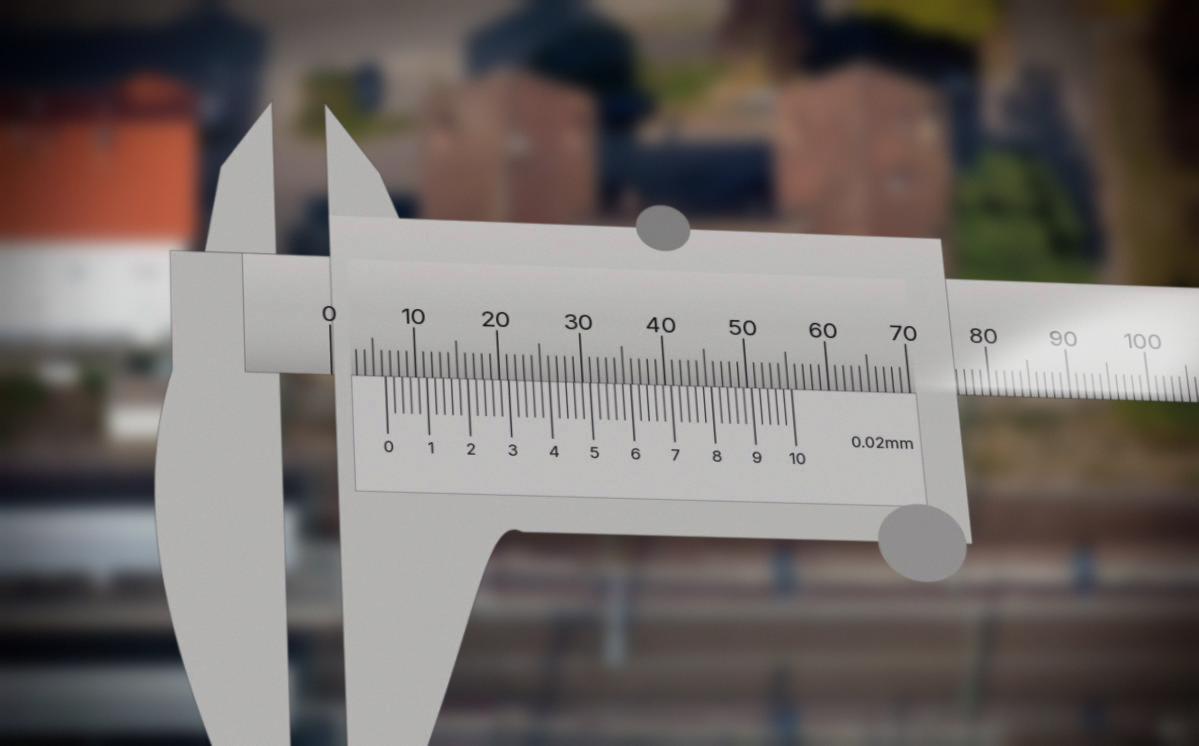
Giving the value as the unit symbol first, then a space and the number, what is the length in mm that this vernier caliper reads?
mm 6.4
